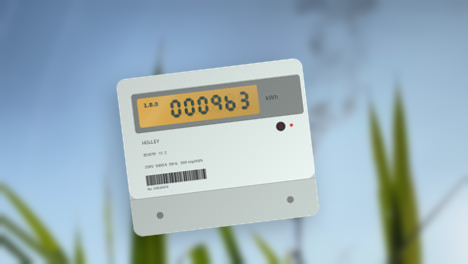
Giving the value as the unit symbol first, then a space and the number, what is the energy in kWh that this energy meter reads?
kWh 963
